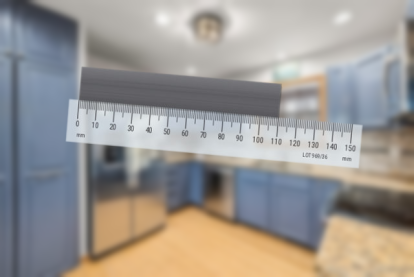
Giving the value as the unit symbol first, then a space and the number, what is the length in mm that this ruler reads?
mm 110
